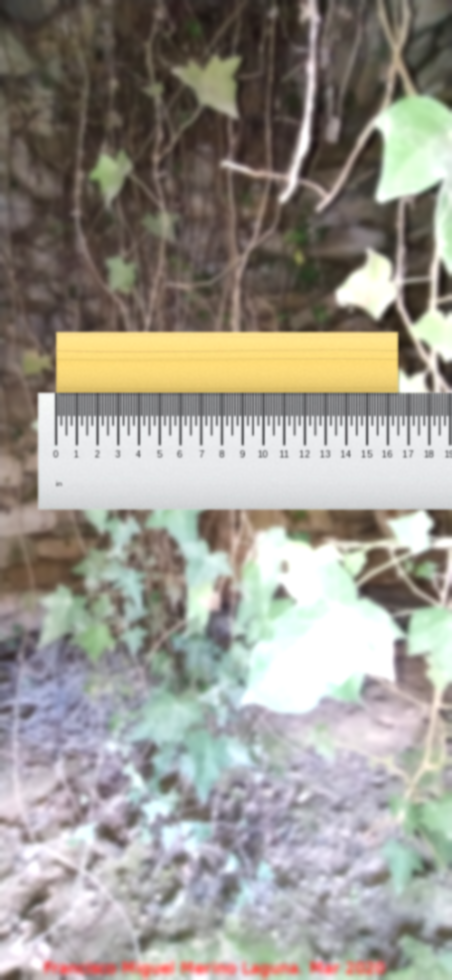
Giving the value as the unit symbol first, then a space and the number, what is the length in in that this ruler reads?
in 16.5
